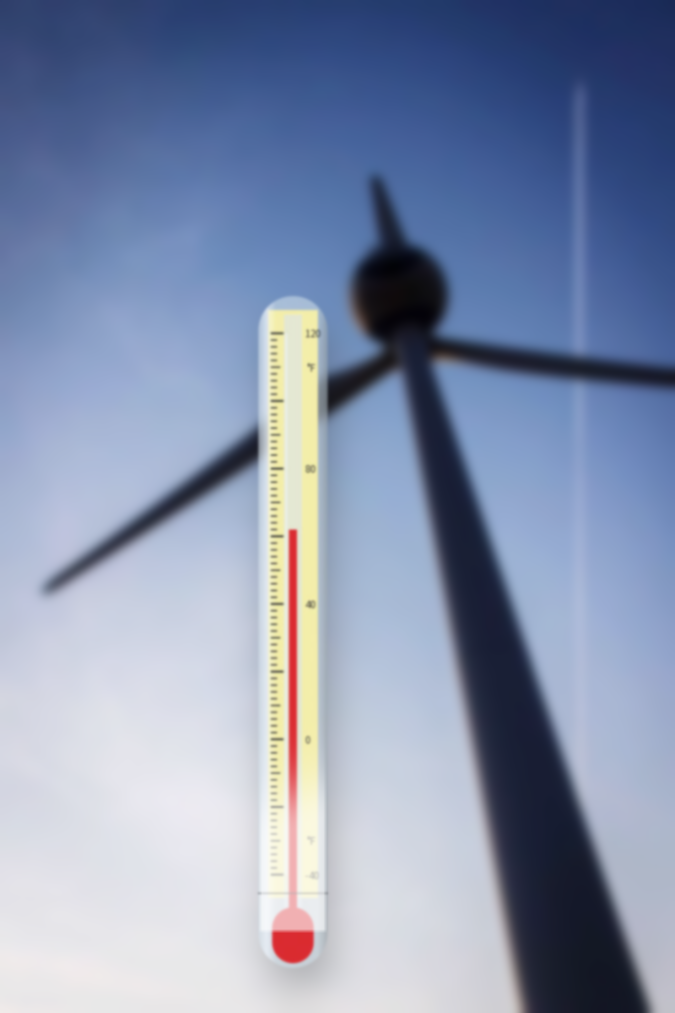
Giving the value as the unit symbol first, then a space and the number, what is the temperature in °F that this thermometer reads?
°F 62
